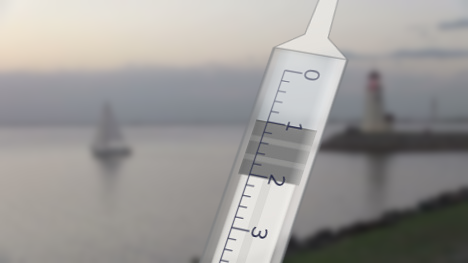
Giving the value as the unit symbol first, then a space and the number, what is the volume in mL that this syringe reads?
mL 1
